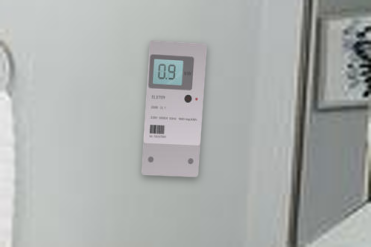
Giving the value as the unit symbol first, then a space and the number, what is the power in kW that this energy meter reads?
kW 0.9
